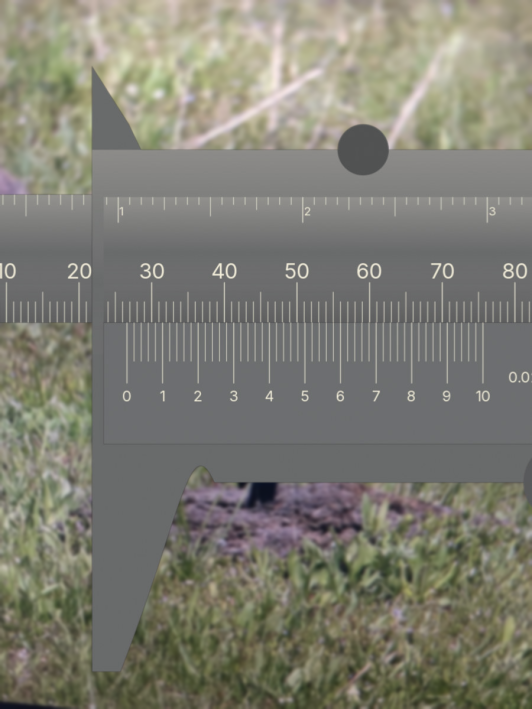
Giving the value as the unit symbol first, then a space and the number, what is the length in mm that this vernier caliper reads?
mm 26.6
